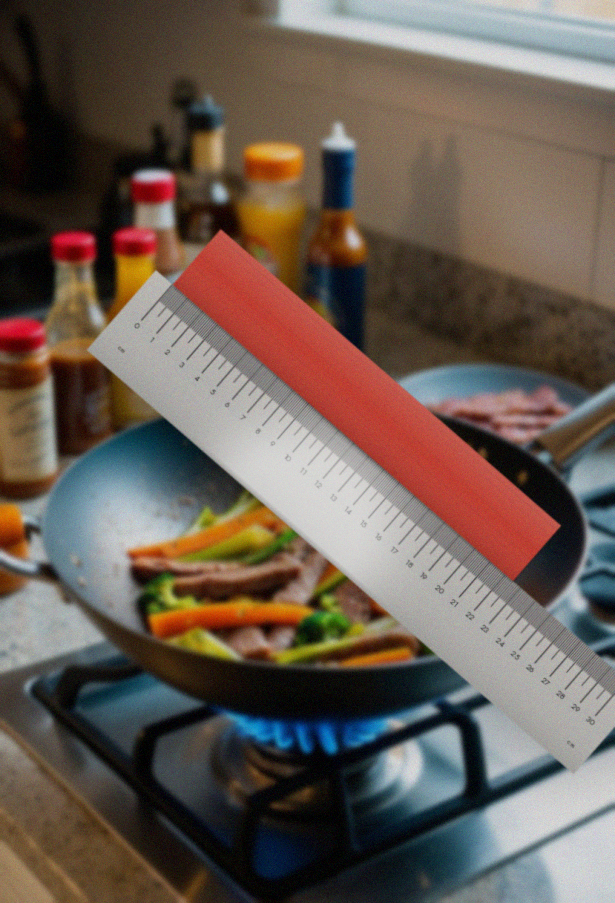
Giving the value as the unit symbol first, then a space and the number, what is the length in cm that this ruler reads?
cm 22.5
